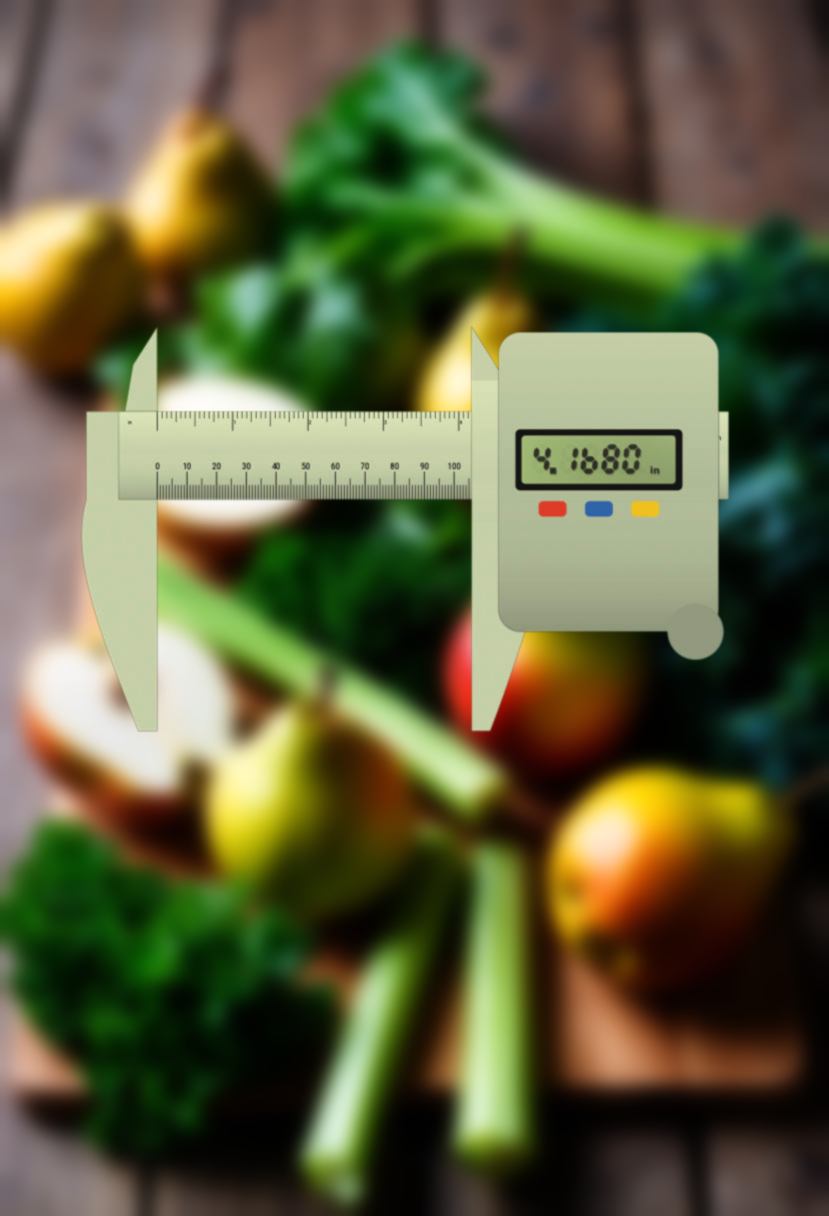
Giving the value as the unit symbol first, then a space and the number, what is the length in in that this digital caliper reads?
in 4.1680
